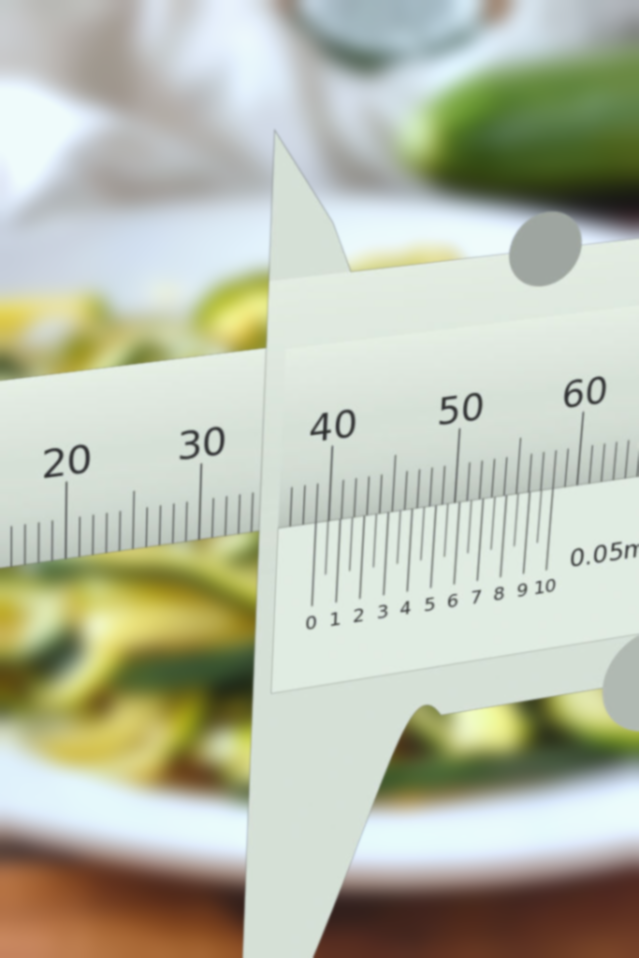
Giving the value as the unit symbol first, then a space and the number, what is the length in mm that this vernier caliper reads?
mm 39.0
